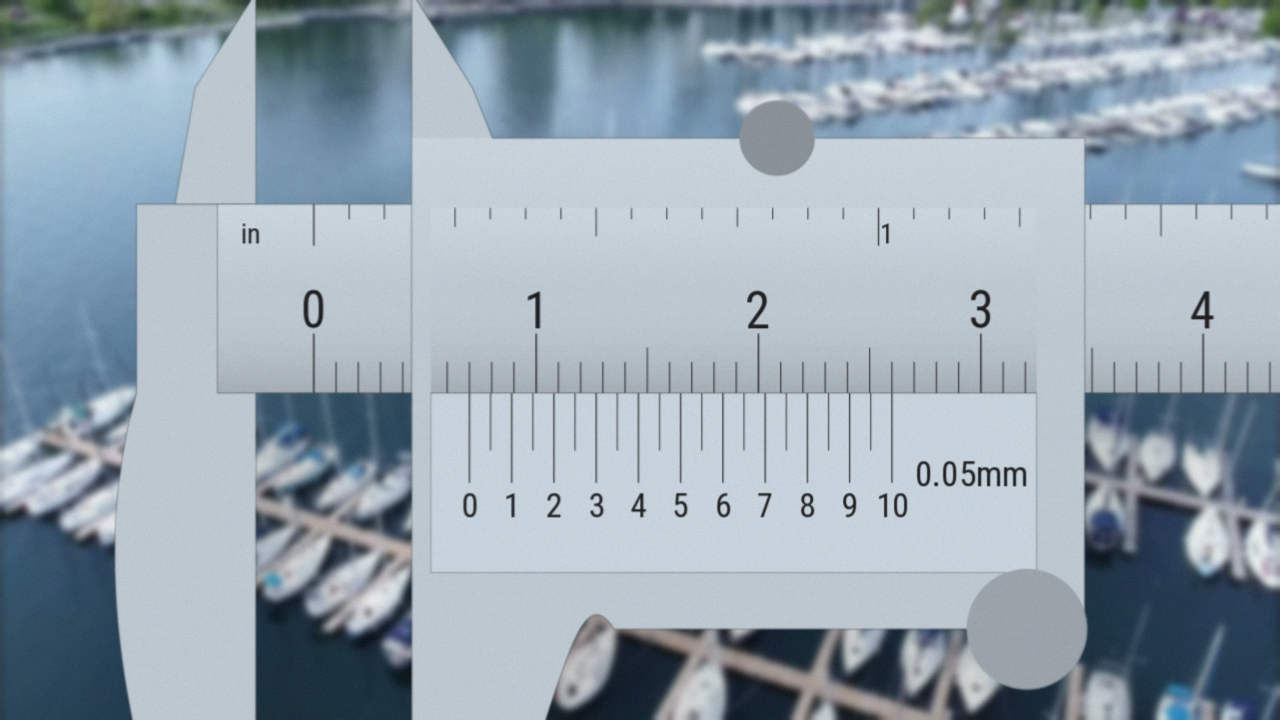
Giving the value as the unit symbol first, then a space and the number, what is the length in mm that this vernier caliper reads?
mm 7.0
